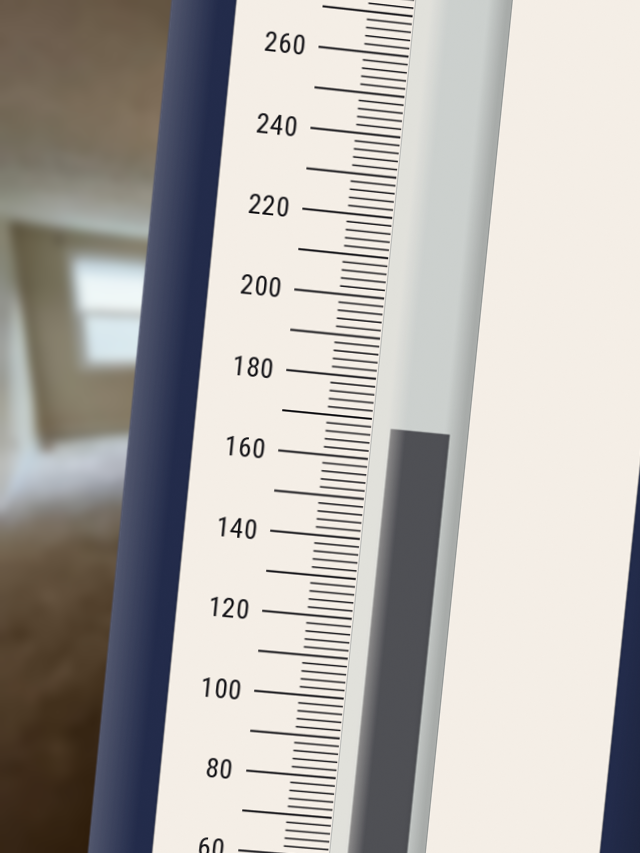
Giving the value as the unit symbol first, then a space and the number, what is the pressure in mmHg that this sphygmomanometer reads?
mmHg 168
